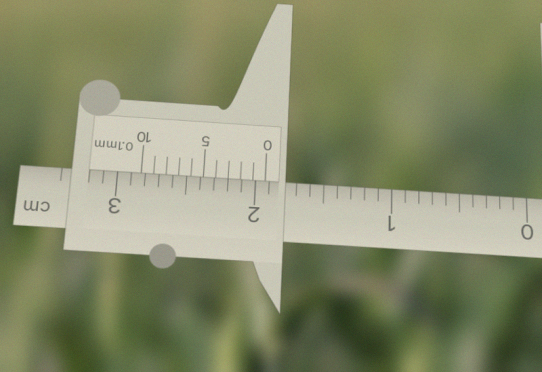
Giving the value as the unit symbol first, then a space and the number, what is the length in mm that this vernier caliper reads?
mm 19.3
